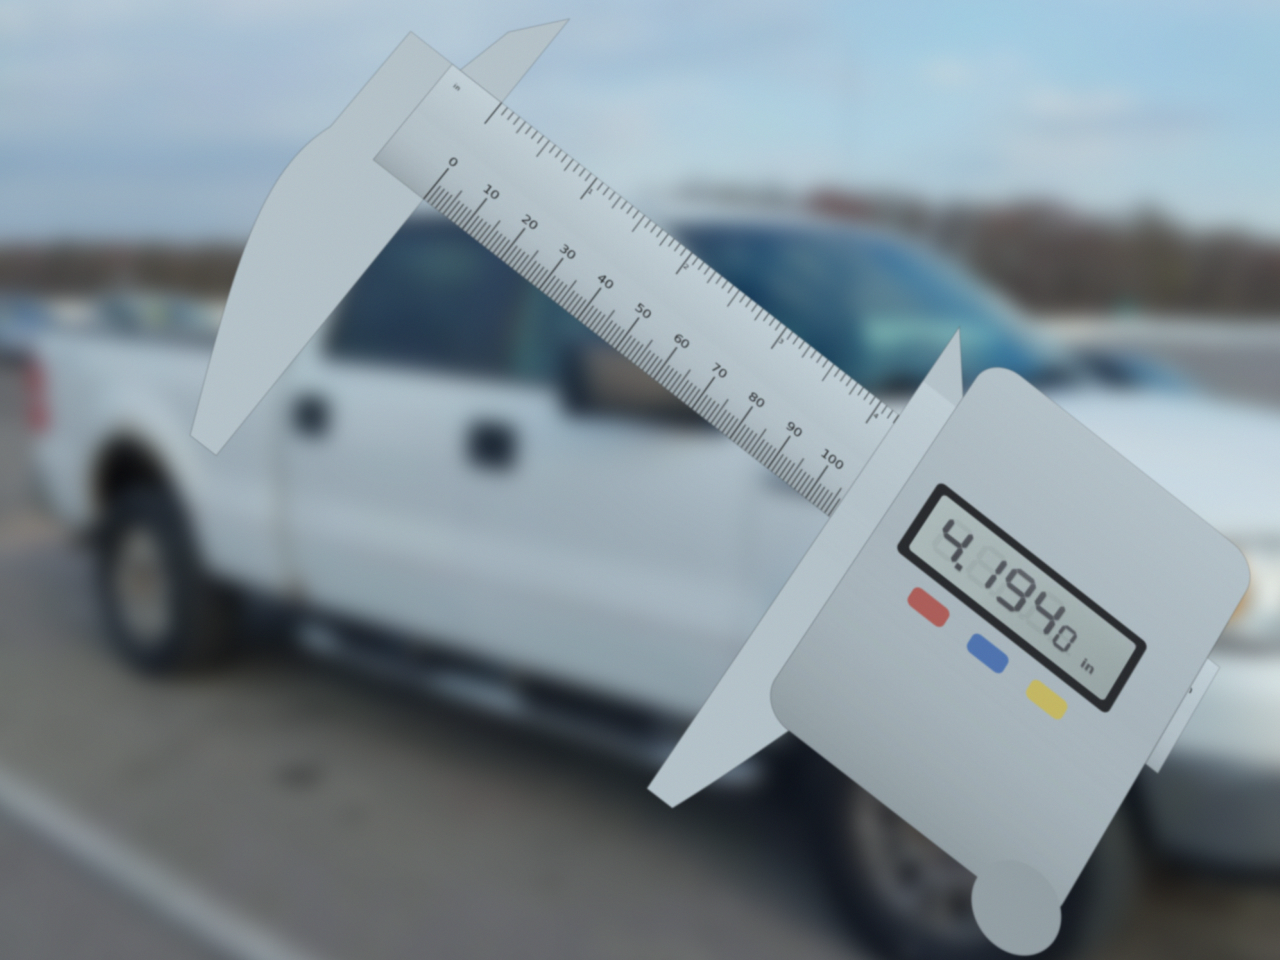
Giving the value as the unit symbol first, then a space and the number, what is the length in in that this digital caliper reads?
in 4.1940
